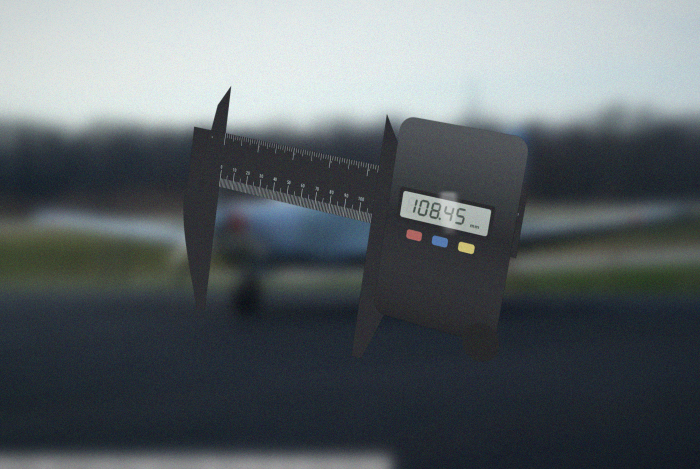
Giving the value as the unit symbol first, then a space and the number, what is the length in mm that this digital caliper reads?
mm 108.45
